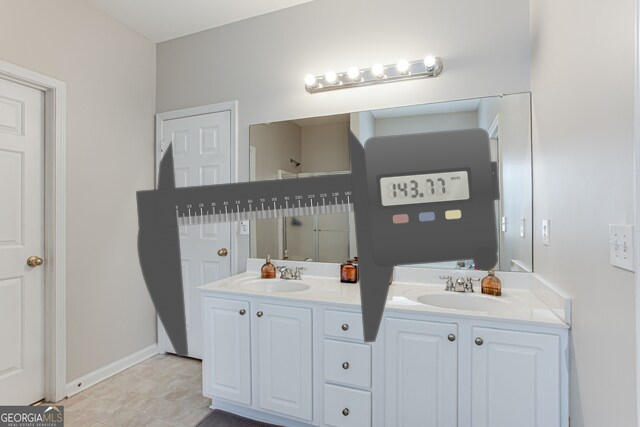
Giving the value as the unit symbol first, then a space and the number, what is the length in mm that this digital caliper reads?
mm 143.77
